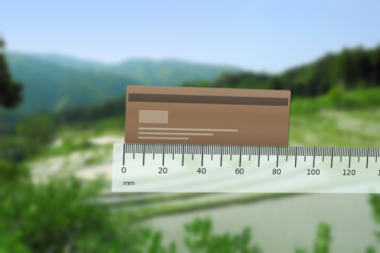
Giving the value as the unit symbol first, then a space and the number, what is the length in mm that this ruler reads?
mm 85
